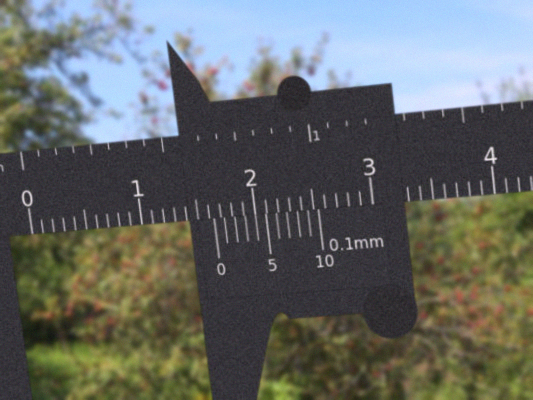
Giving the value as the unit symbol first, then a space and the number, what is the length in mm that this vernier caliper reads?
mm 16.4
